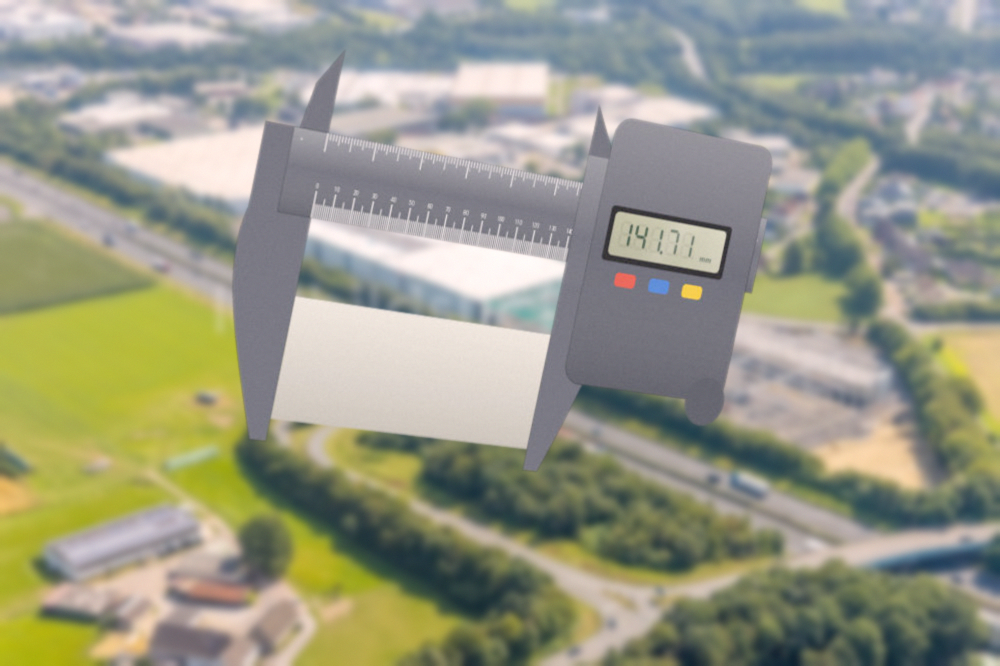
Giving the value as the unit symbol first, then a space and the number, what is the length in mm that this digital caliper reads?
mm 141.71
